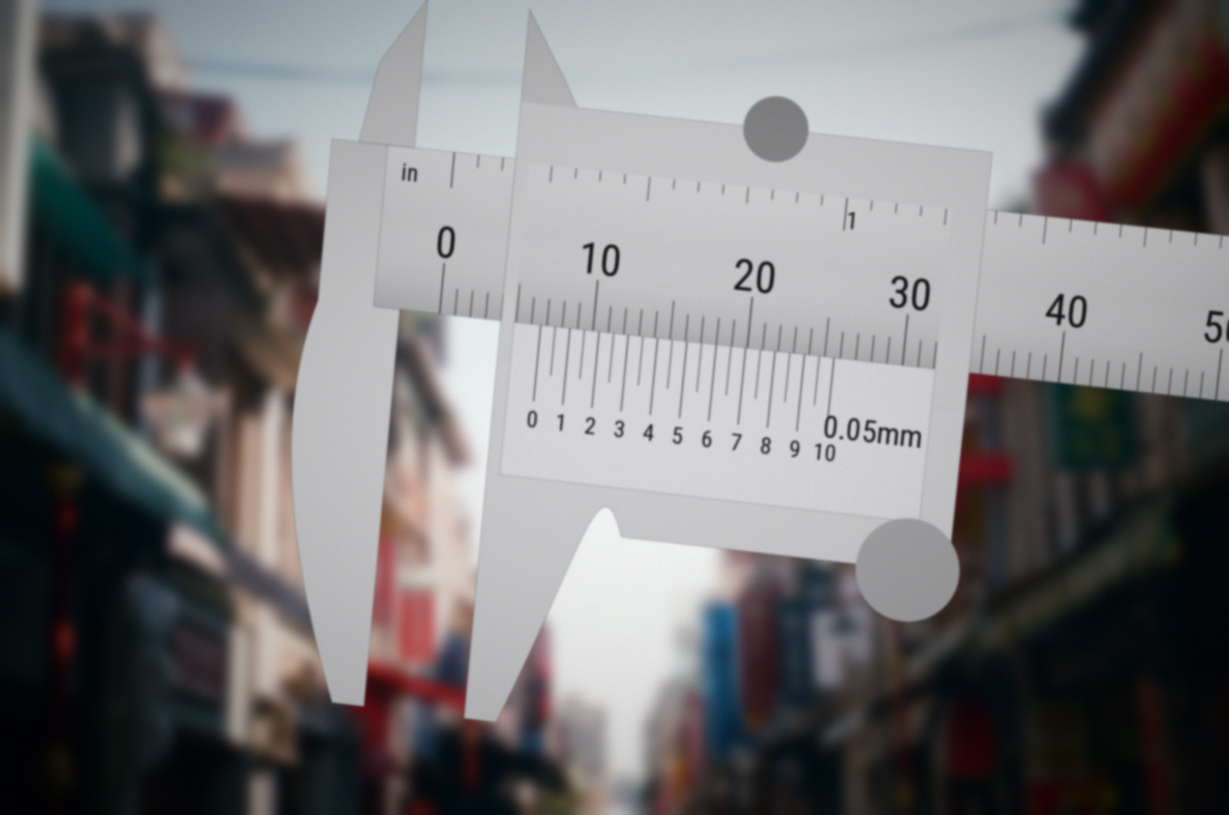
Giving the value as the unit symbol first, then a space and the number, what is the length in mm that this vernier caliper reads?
mm 6.6
